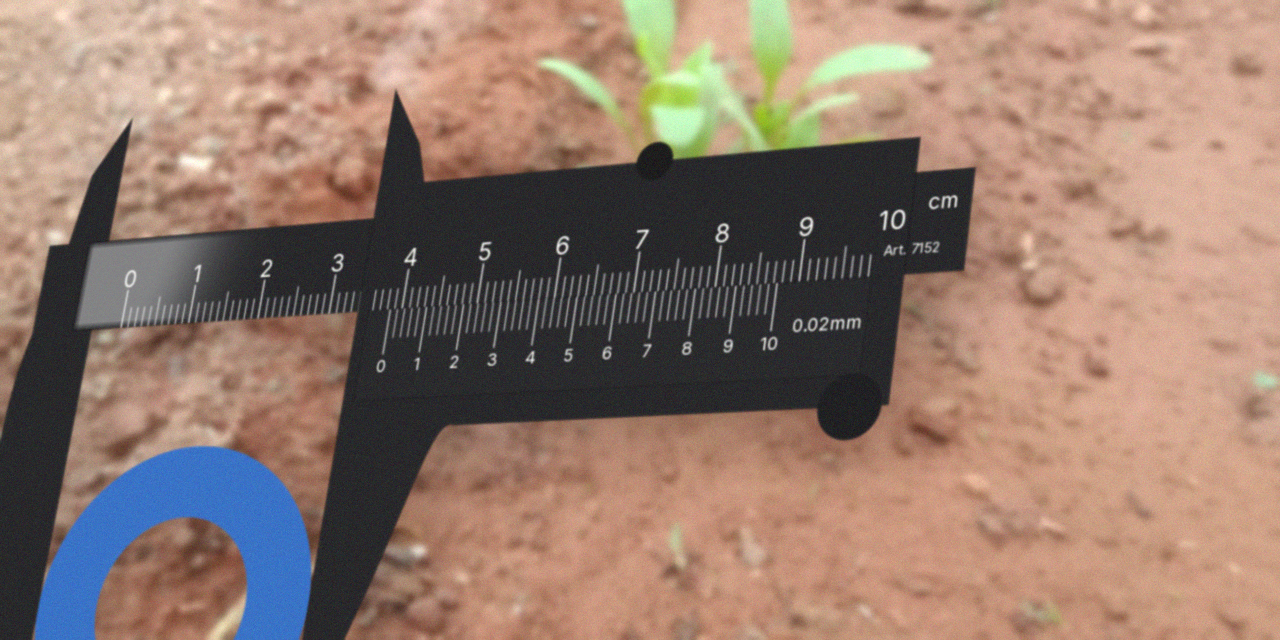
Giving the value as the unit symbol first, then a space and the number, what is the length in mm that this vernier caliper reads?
mm 38.4
